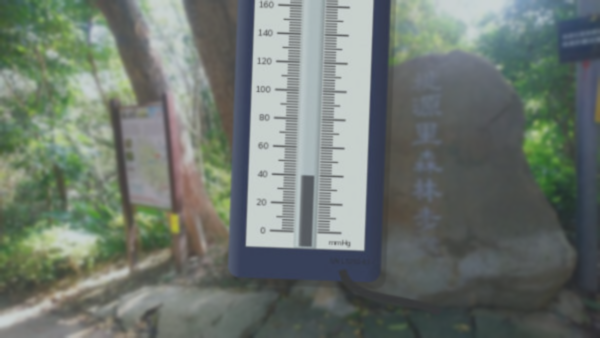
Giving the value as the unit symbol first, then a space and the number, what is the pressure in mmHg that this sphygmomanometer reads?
mmHg 40
